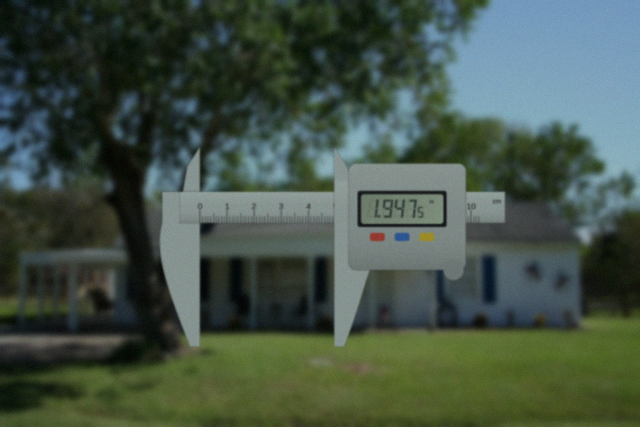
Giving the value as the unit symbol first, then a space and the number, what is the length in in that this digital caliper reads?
in 1.9475
